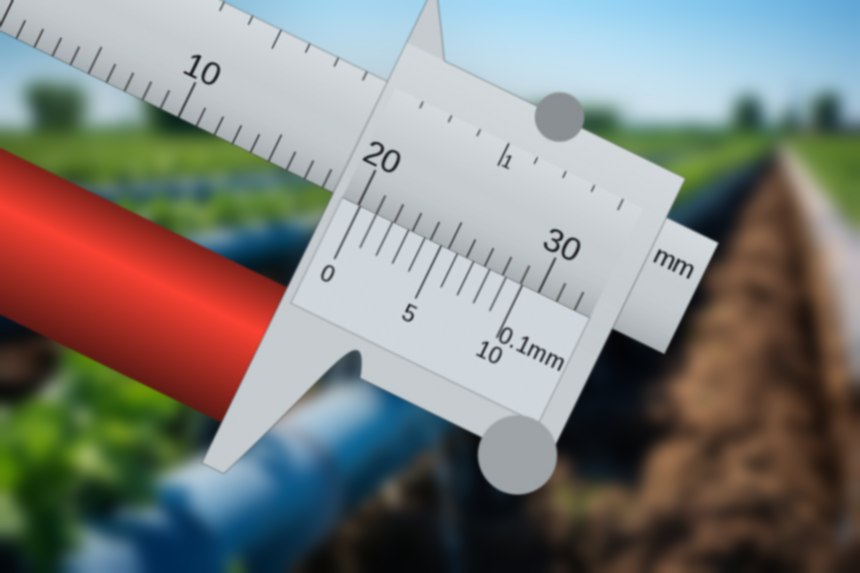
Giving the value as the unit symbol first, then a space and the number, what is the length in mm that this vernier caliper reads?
mm 20.1
